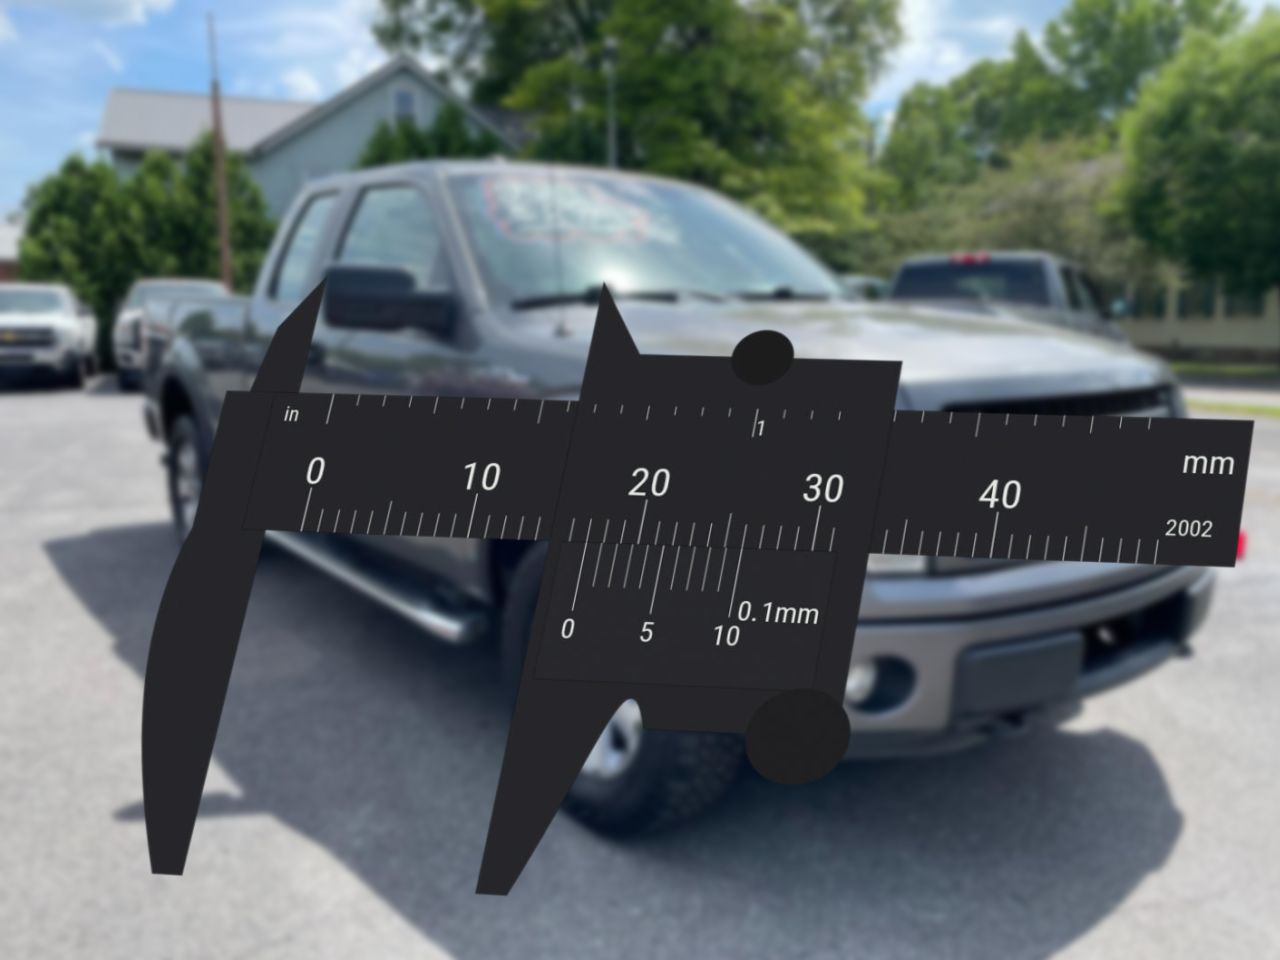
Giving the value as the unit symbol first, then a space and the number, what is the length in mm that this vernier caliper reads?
mm 17.0
